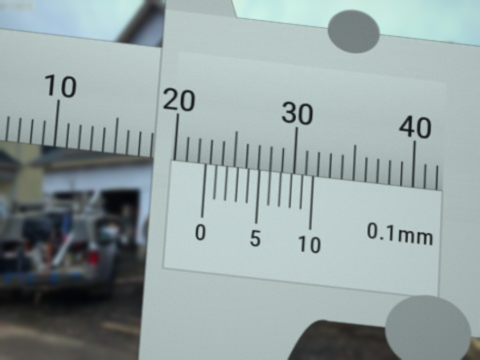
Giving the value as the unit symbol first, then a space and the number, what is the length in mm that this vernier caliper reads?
mm 22.6
